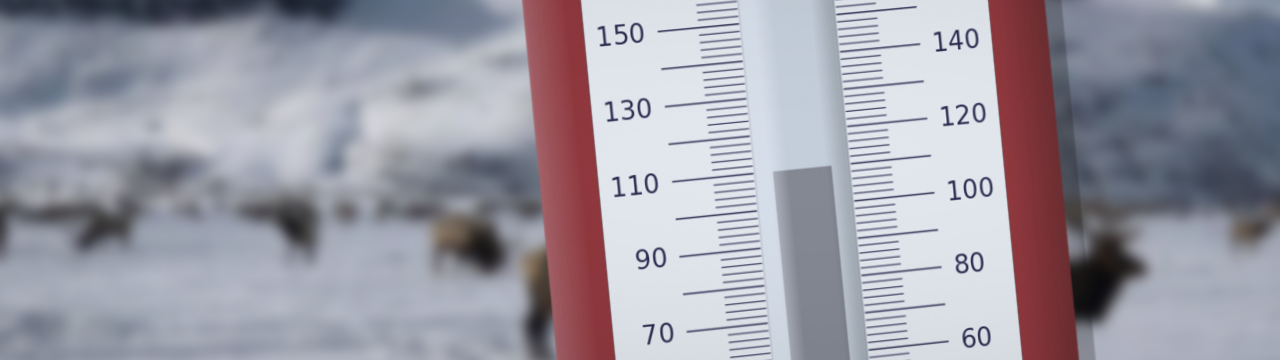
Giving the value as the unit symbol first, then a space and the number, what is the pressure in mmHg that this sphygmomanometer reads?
mmHg 110
